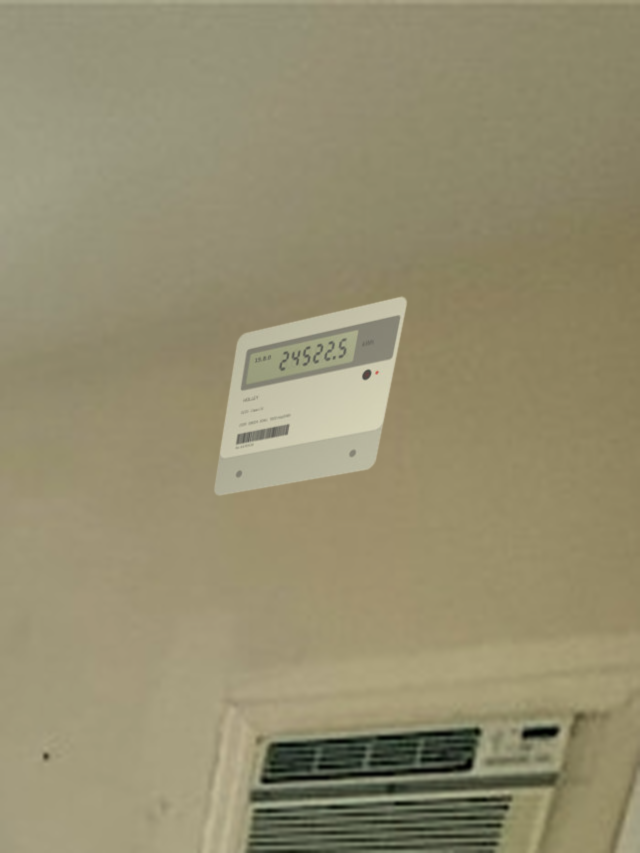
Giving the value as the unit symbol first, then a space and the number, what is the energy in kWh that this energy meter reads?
kWh 24522.5
